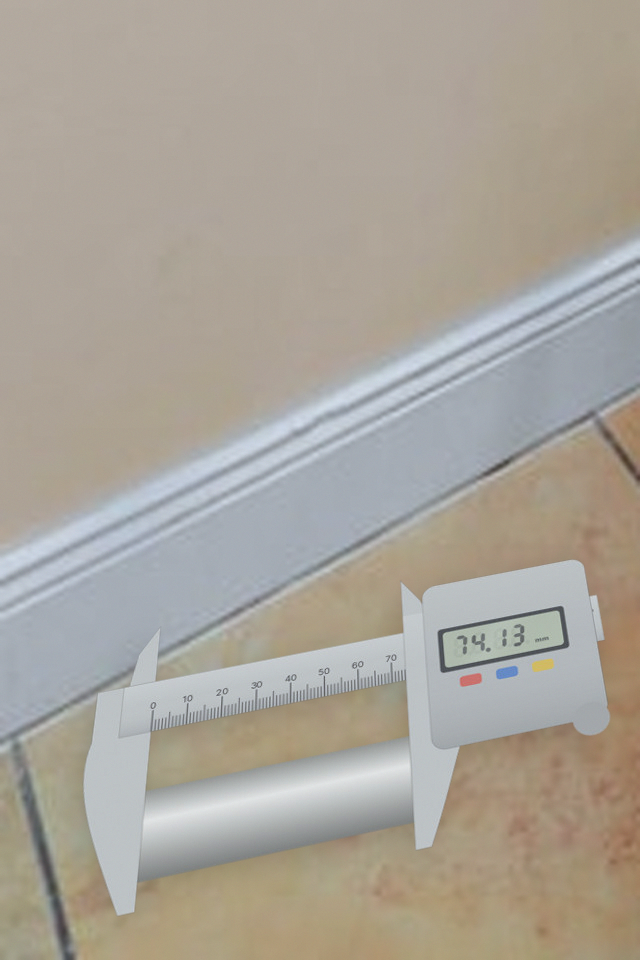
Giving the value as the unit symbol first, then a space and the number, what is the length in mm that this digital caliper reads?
mm 74.13
